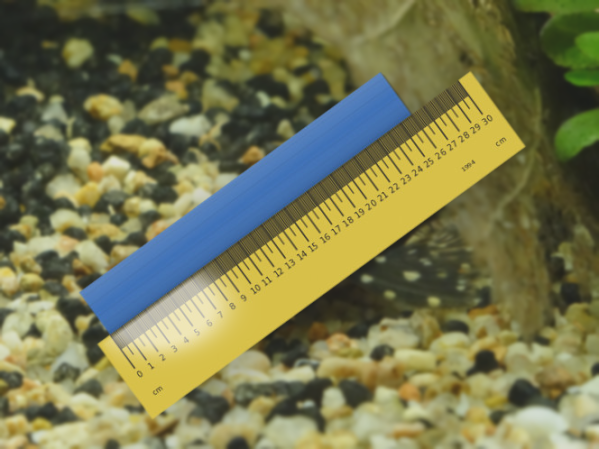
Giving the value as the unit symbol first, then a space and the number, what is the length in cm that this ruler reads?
cm 26
